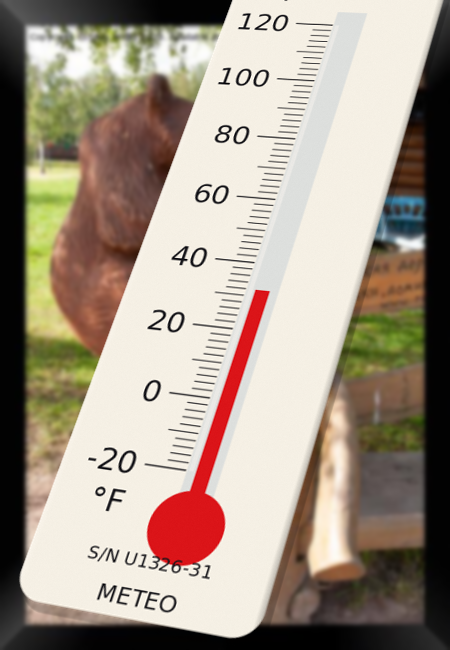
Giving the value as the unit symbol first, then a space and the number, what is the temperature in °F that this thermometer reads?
°F 32
